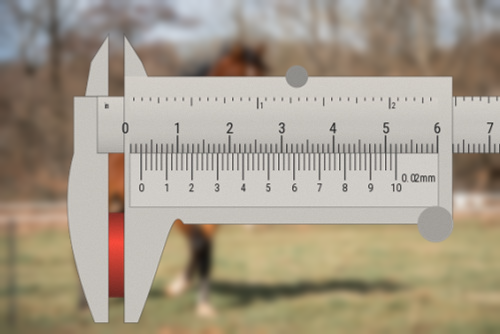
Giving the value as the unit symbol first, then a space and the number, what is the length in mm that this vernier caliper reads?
mm 3.0
